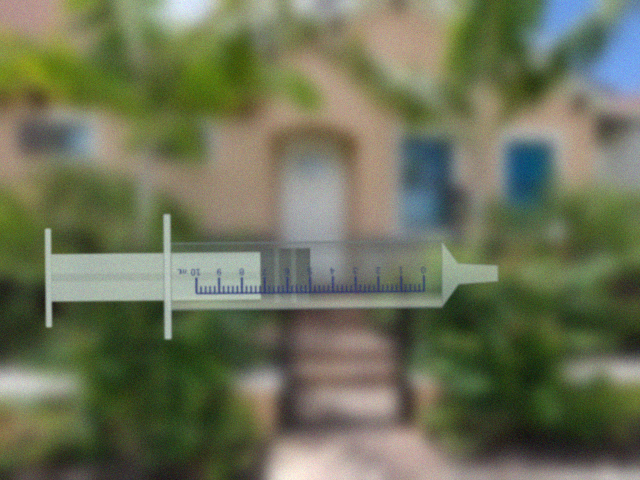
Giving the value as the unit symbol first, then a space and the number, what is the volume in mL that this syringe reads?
mL 5
